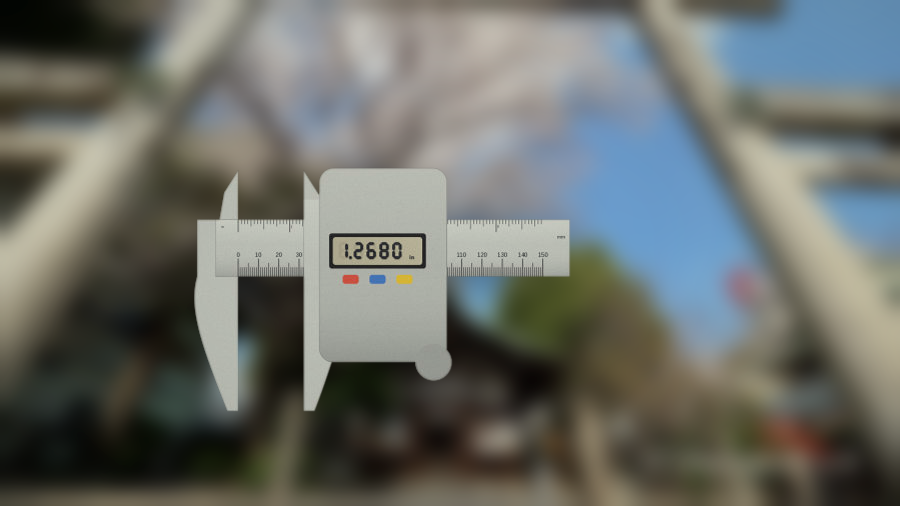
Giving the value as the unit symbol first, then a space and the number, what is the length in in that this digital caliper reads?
in 1.2680
